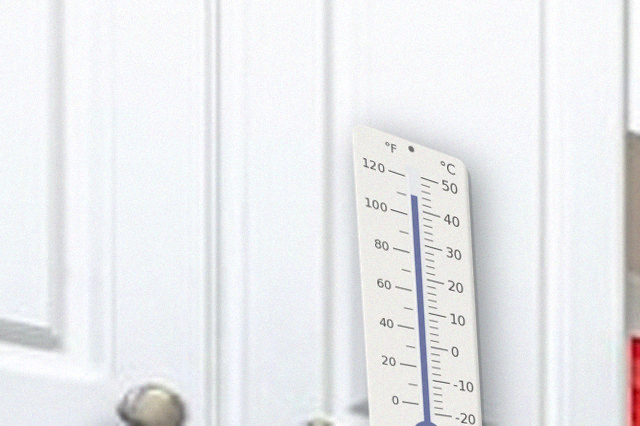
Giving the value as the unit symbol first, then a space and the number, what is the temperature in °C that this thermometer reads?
°C 44
